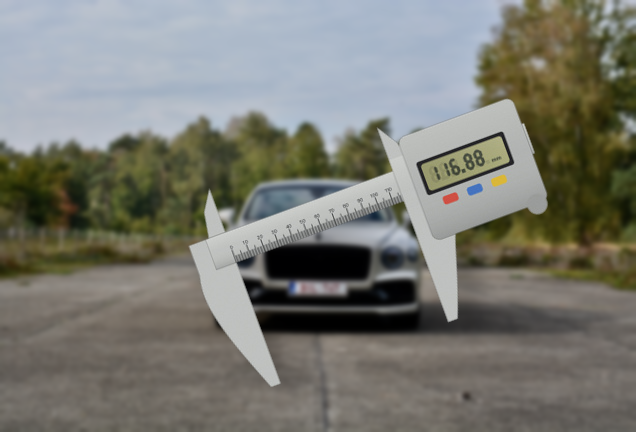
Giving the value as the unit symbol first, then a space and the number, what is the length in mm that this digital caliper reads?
mm 116.88
